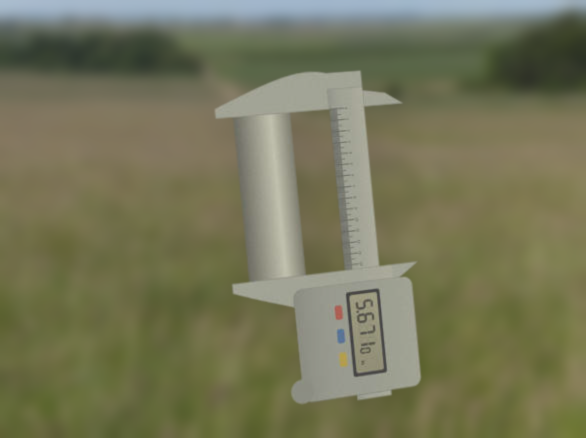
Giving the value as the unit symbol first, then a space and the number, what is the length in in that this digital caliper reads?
in 5.6710
